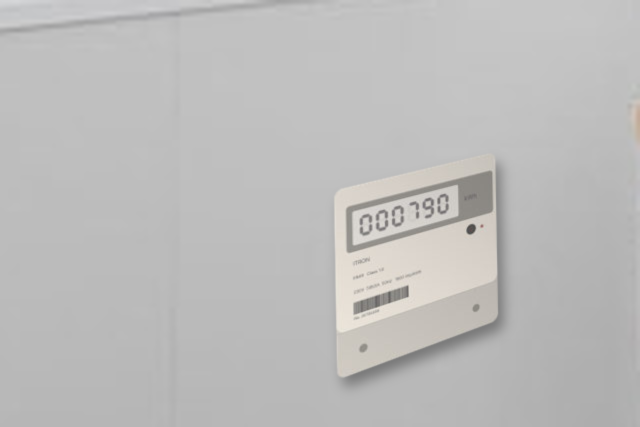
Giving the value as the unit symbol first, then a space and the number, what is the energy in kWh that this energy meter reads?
kWh 790
